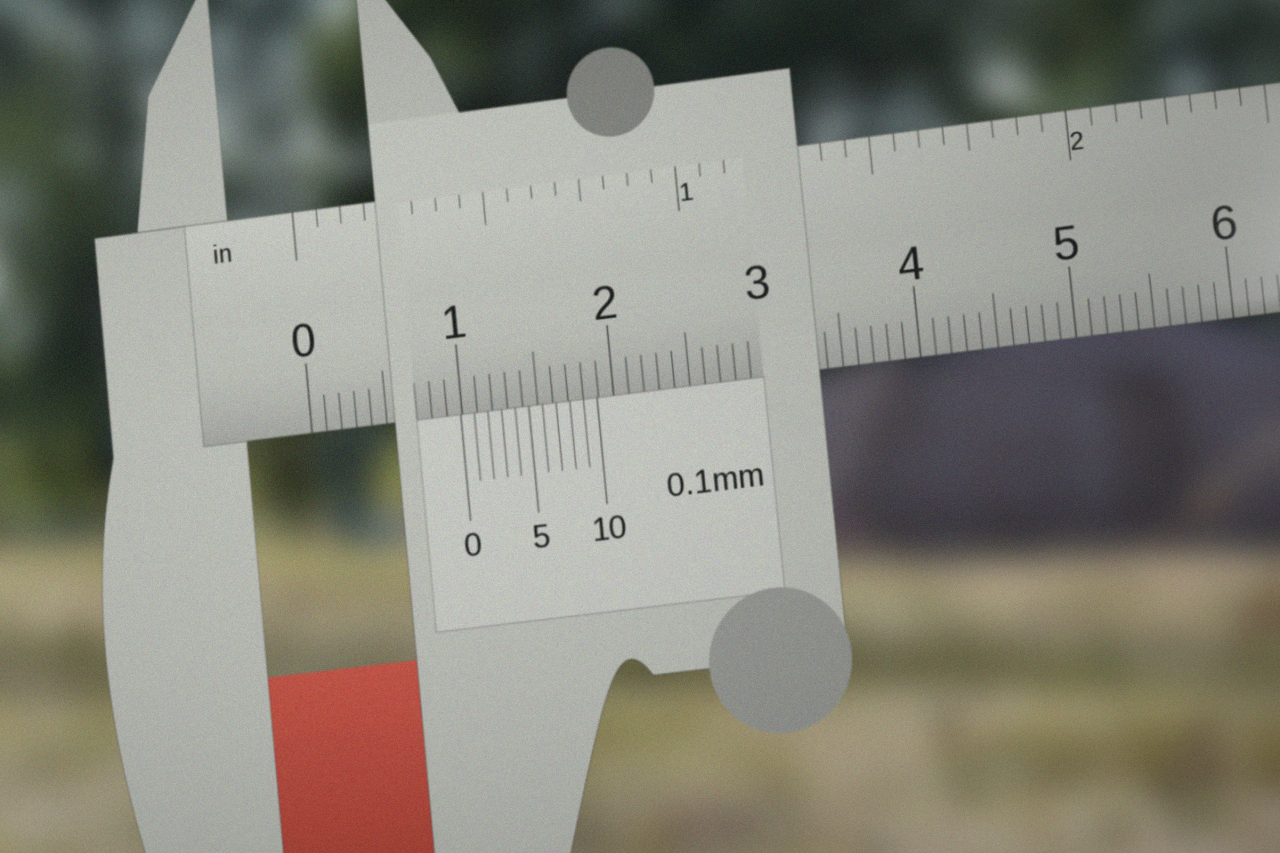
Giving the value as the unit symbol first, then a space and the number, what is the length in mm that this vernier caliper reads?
mm 9.9
